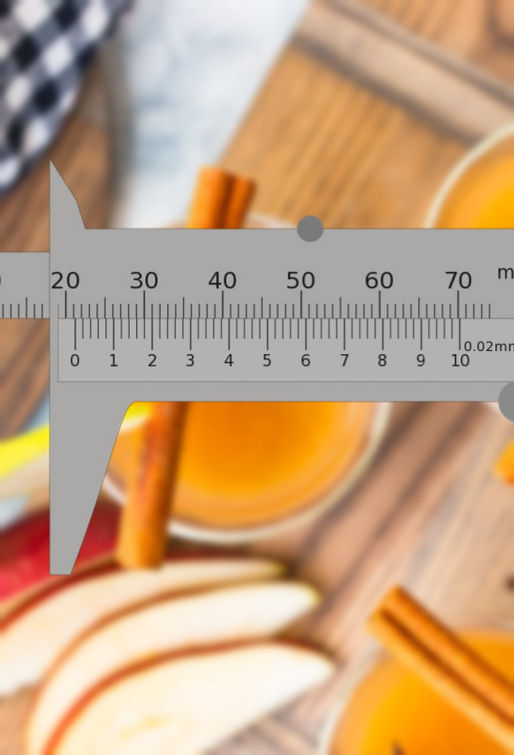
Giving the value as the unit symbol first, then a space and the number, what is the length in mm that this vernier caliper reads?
mm 21.2
